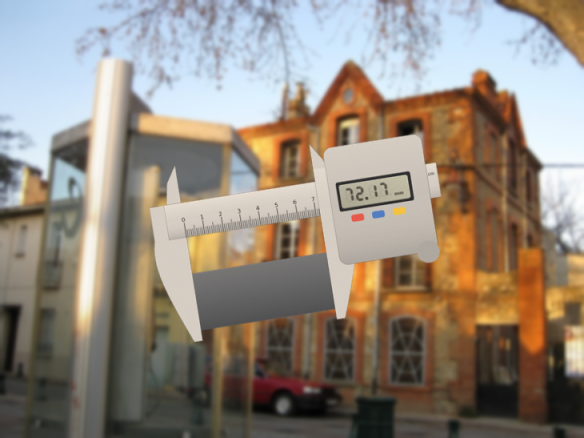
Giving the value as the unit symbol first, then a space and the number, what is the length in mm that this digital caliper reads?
mm 72.17
